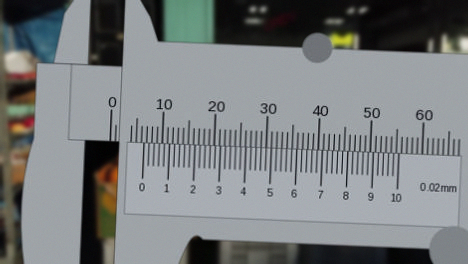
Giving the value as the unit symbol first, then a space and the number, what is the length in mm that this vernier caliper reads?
mm 6.5
